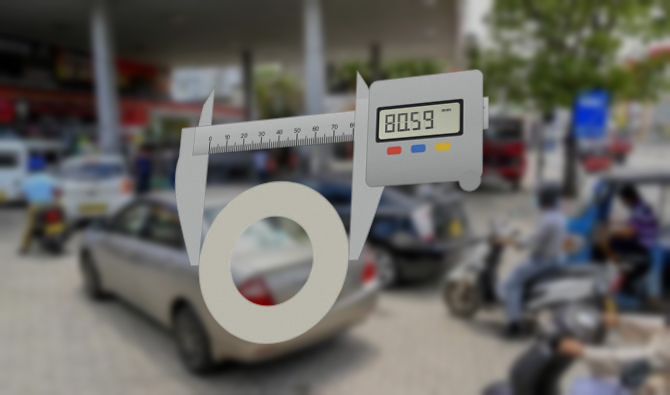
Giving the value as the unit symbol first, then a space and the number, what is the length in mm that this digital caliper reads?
mm 80.59
